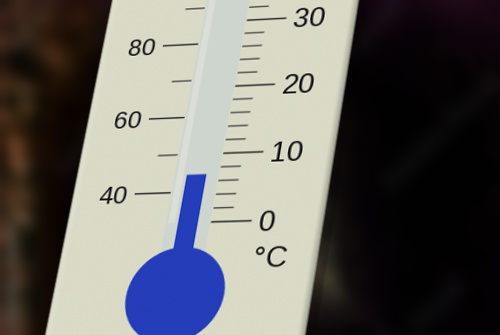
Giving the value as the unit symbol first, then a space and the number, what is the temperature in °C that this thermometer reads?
°C 7
